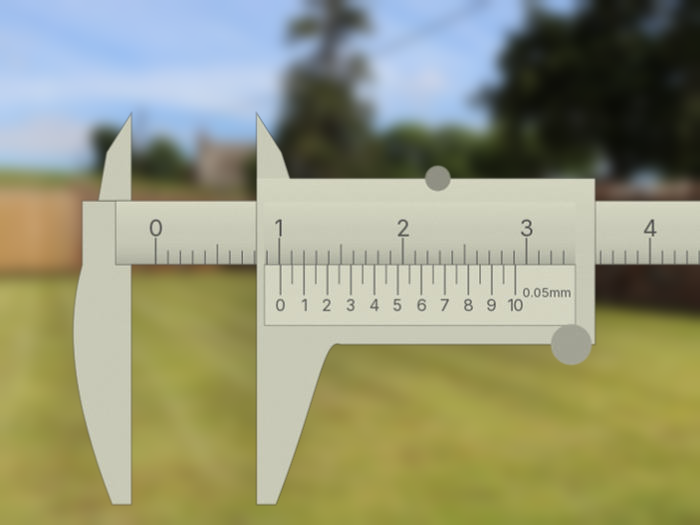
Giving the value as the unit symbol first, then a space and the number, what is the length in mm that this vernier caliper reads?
mm 10.1
